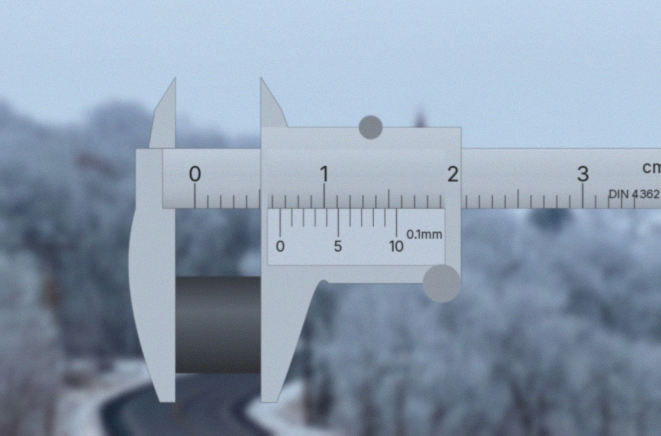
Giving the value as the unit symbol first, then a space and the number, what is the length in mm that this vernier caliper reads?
mm 6.6
